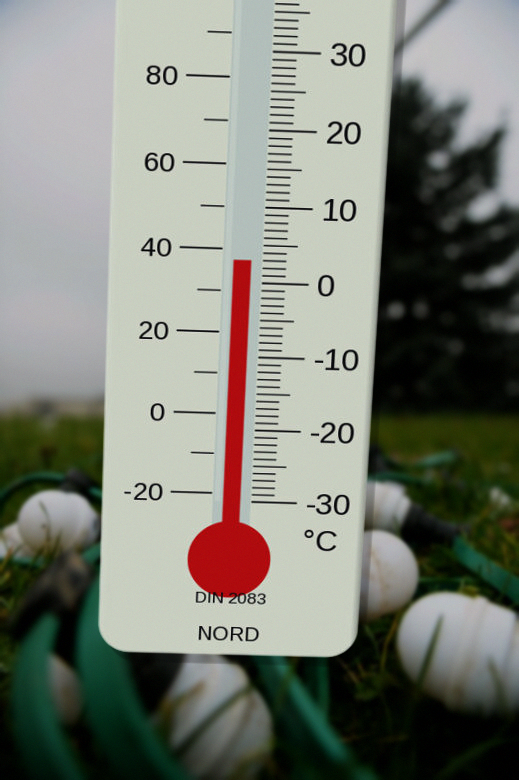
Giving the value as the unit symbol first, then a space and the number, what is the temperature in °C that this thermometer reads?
°C 3
